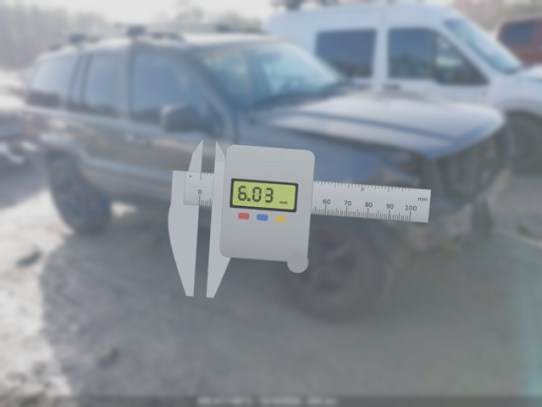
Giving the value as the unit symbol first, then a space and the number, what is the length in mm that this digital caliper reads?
mm 6.03
